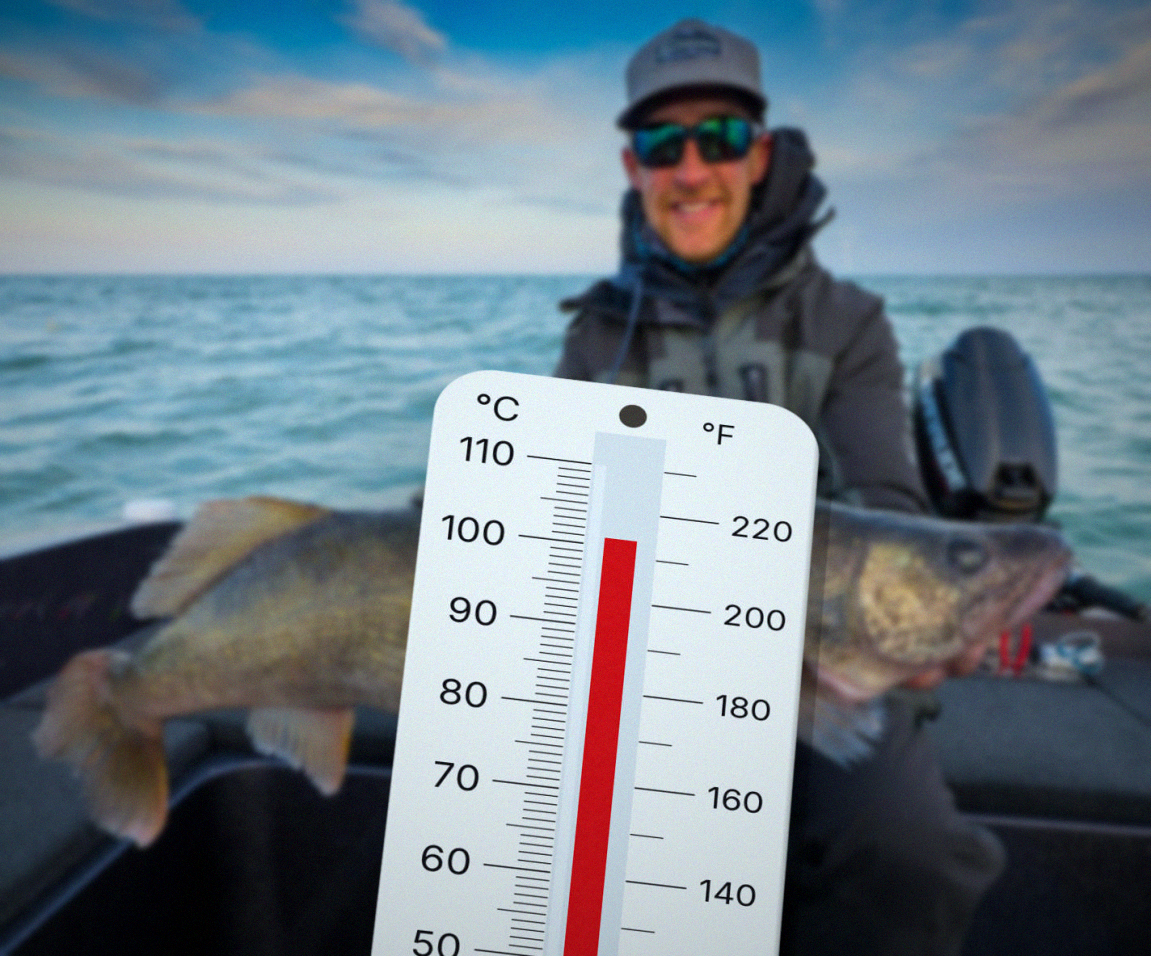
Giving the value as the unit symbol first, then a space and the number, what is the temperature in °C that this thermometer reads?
°C 101
